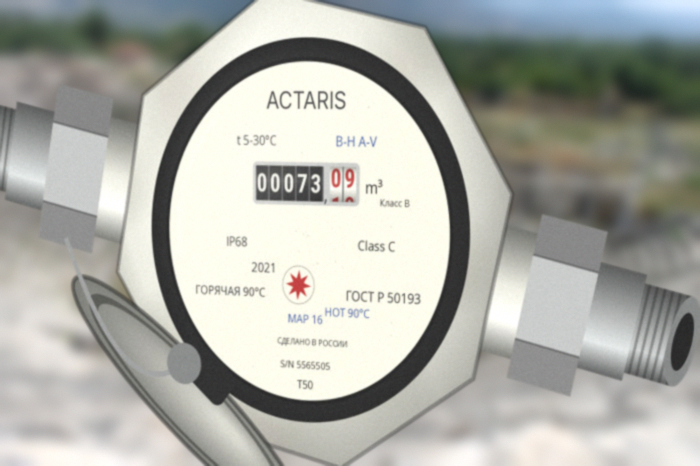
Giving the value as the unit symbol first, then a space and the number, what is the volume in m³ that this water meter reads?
m³ 73.09
